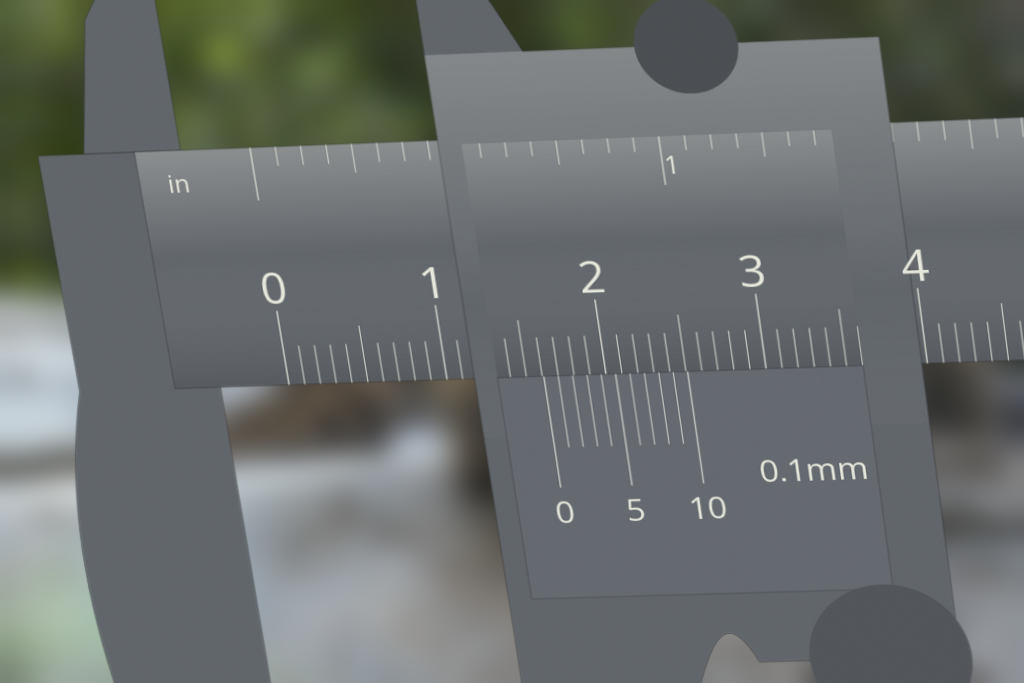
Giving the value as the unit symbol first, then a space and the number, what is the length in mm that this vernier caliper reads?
mm 16.1
